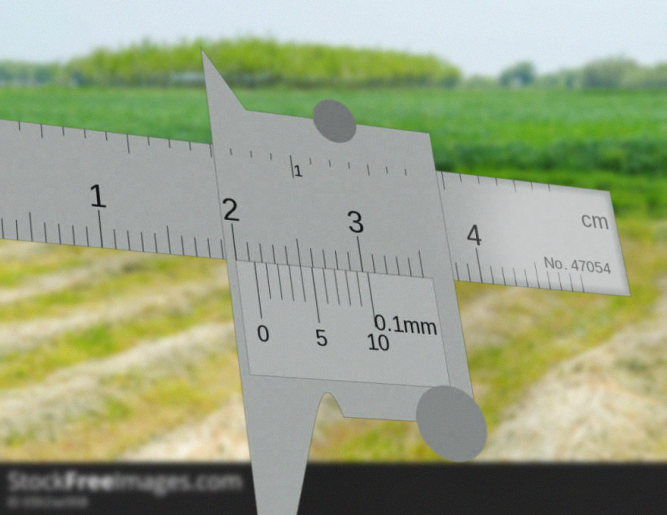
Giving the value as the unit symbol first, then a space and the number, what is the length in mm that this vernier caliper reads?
mm 21.4
